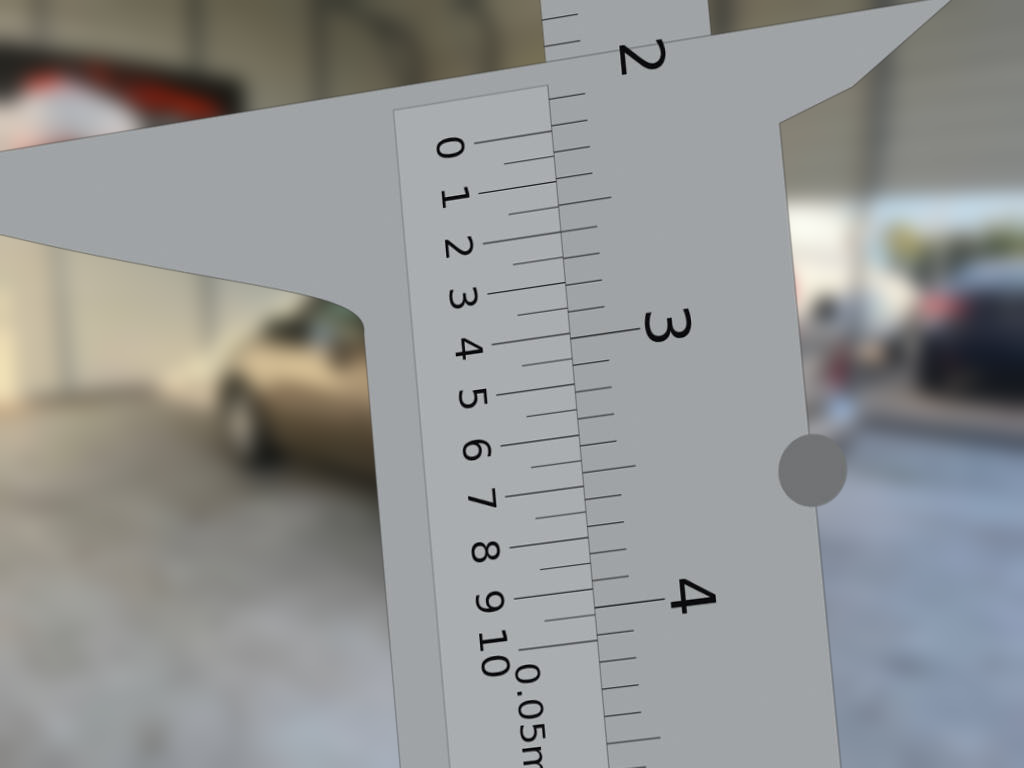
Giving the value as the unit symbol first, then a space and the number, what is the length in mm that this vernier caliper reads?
mm 22.20
